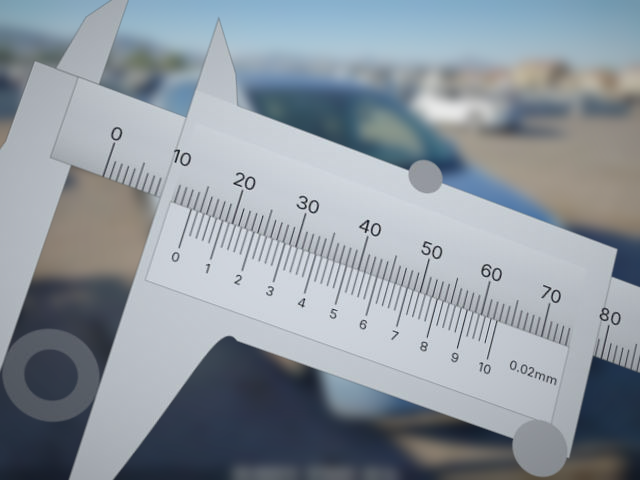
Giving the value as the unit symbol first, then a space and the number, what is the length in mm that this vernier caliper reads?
mm 13.6
